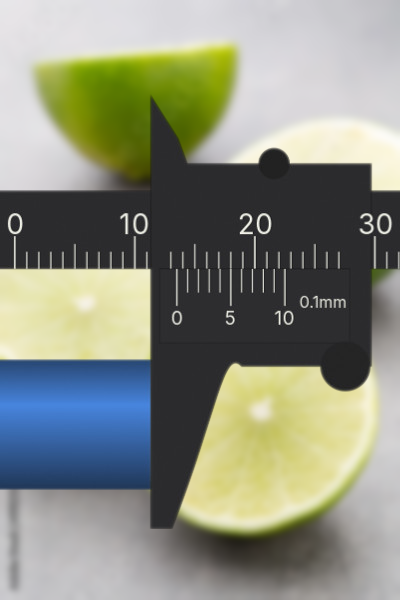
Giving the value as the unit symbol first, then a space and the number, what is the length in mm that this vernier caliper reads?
mm 13.5
